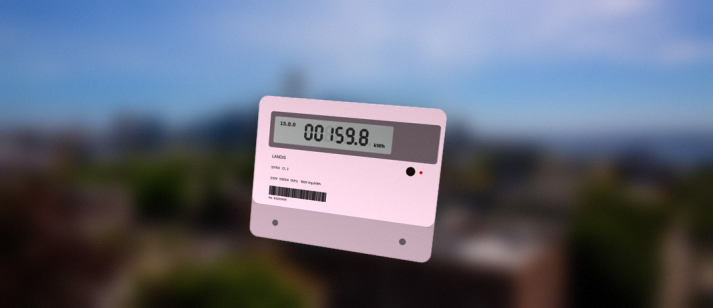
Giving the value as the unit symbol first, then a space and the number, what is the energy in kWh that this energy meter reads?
kWh 159.8
